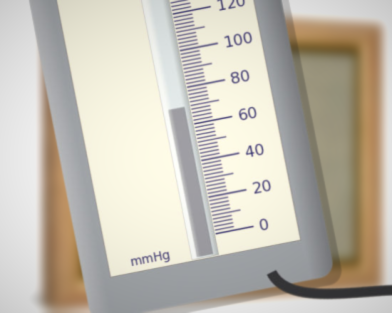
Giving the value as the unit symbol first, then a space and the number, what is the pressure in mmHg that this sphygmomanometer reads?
mmHg 70
